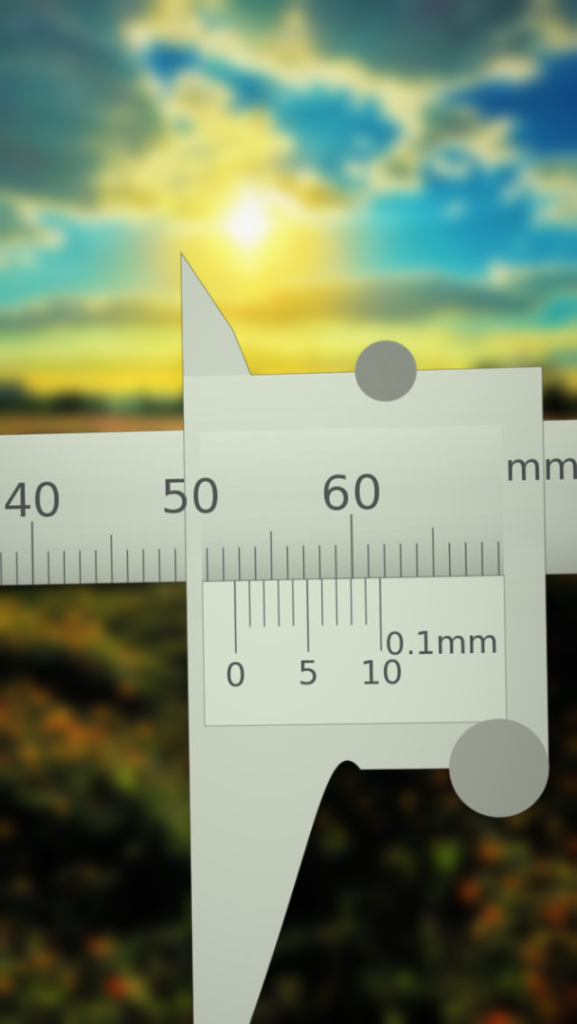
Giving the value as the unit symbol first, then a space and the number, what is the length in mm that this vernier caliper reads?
mm 52.7
